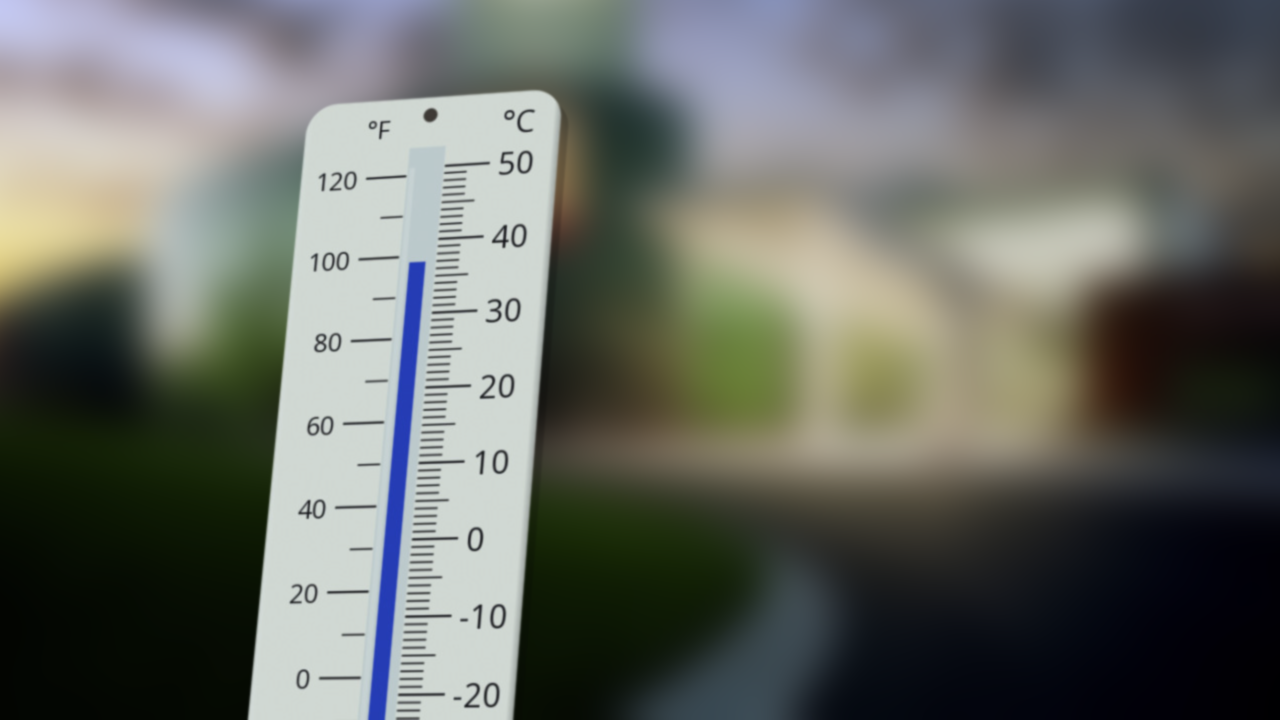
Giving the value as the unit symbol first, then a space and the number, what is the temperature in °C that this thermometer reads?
°C 37
